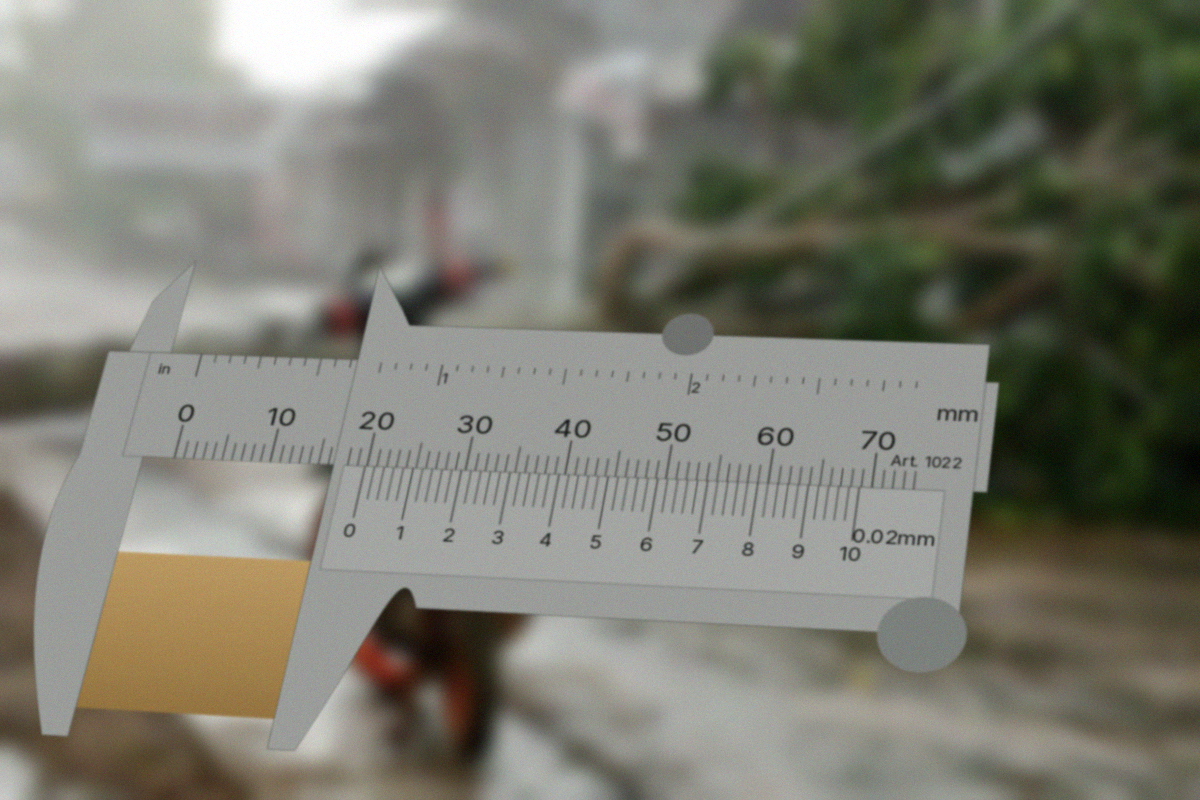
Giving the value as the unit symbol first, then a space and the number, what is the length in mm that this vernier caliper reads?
mm 19.8
